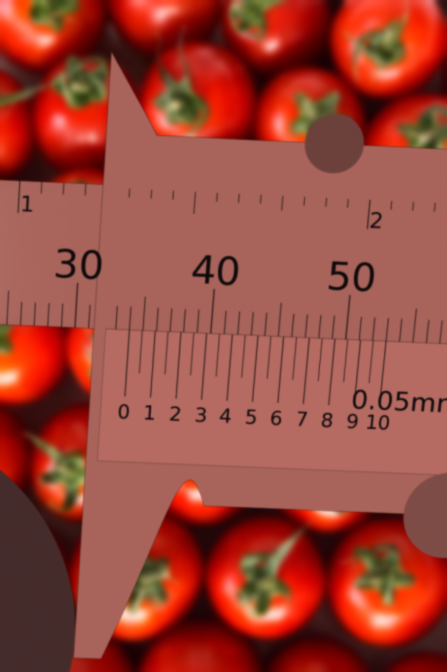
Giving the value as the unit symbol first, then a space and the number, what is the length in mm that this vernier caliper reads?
mm 34.0
